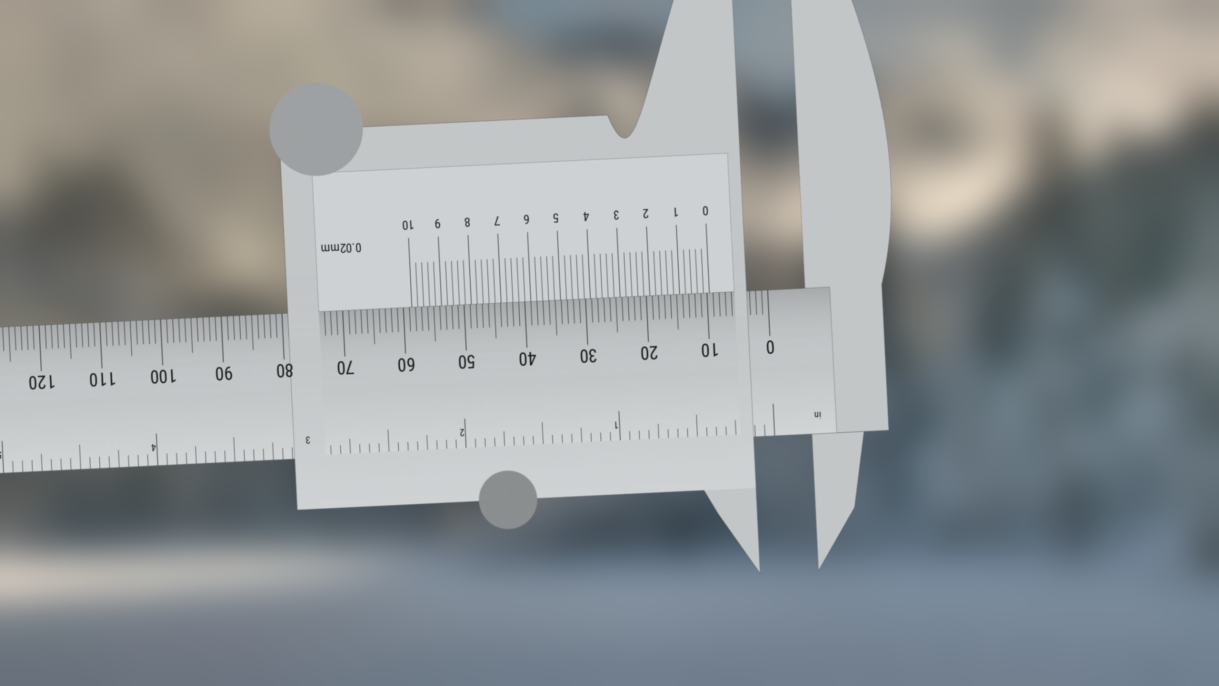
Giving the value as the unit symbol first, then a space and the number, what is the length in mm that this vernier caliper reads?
mm 9.6
